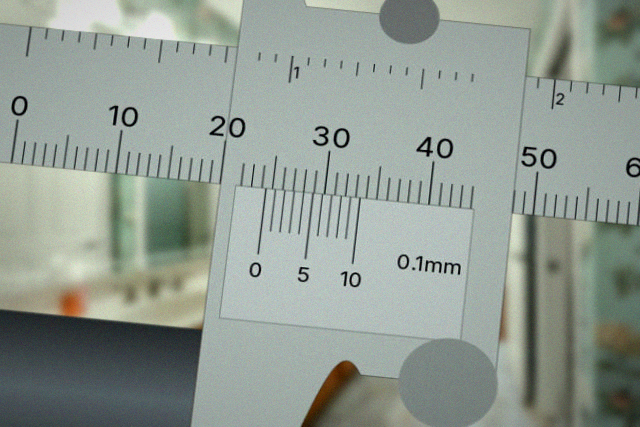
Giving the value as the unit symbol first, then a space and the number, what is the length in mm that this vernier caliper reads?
mm 24.4
